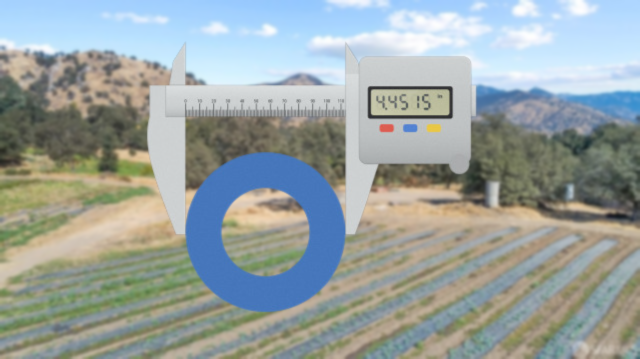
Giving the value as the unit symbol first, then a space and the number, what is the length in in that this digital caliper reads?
in 4.4515
